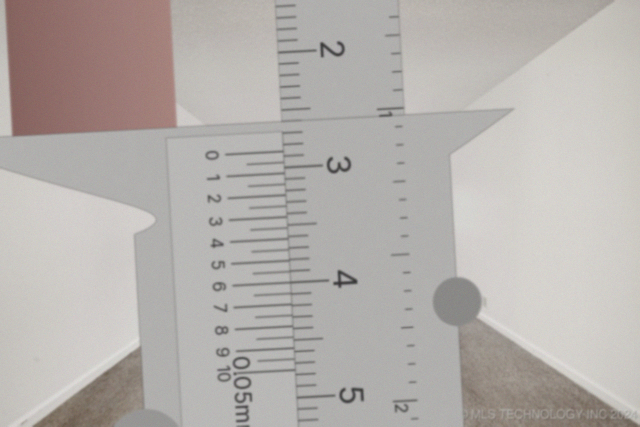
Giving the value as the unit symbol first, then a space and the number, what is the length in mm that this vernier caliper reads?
mm 28.6
